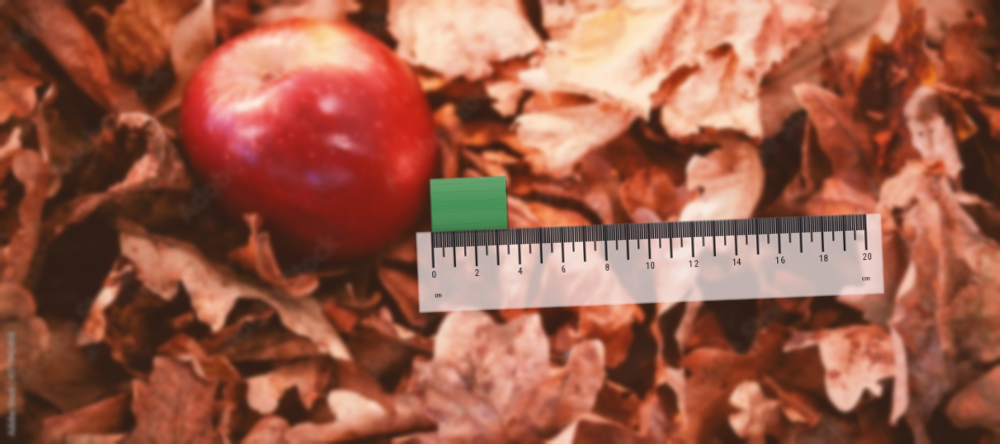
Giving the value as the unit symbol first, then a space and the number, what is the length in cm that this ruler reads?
cm 3.5
